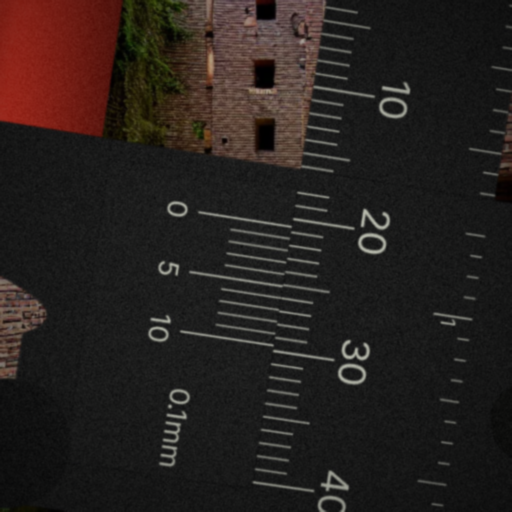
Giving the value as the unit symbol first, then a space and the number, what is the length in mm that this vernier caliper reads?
mm 20.6
